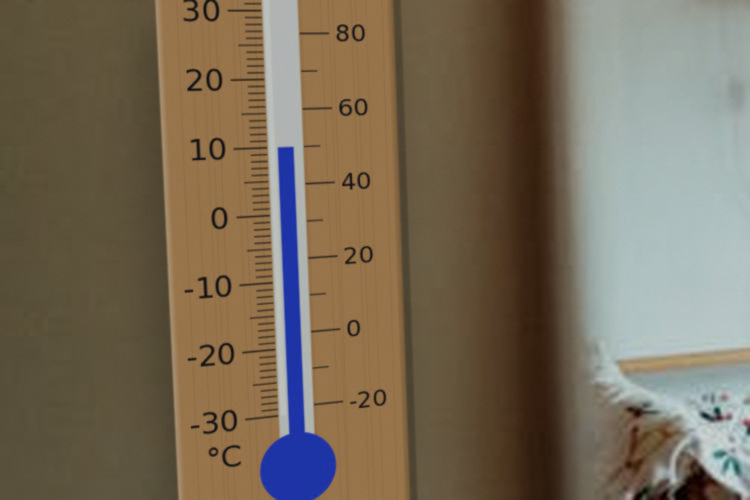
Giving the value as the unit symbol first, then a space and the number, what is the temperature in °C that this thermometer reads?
°C 10
